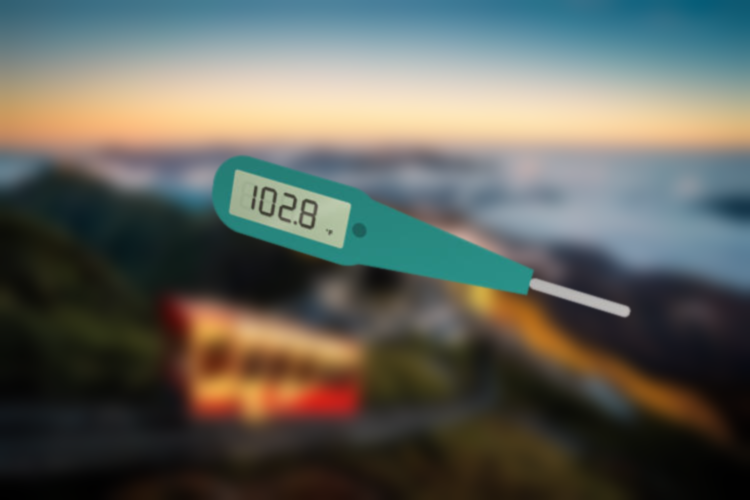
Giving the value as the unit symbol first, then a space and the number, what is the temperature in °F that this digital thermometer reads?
°F 102.8
